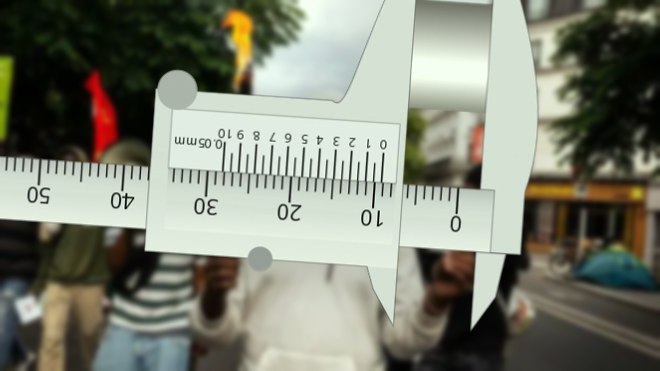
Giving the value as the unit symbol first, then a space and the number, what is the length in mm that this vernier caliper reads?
mm 9.2
